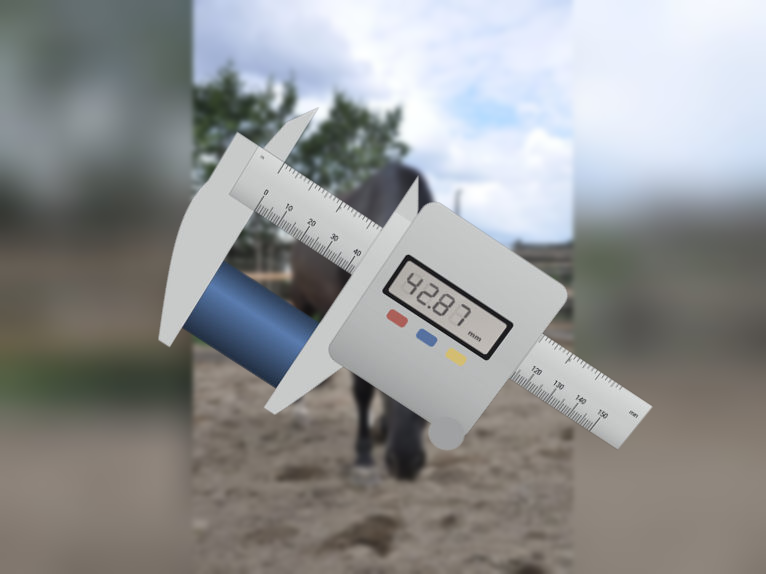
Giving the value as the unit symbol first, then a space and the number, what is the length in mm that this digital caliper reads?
mm 42.87
